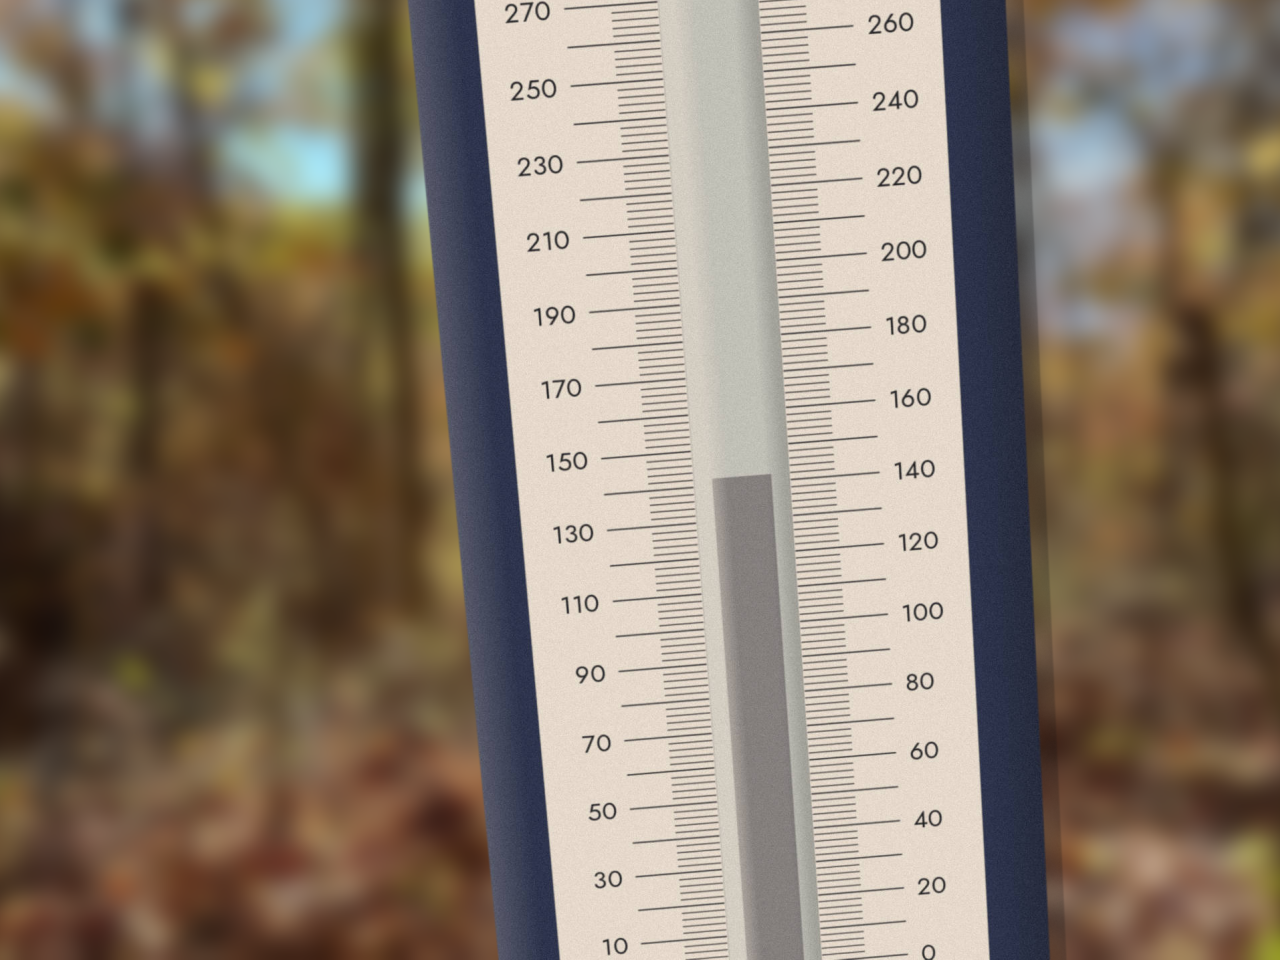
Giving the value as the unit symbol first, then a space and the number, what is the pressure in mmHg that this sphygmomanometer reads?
mmHg 142
